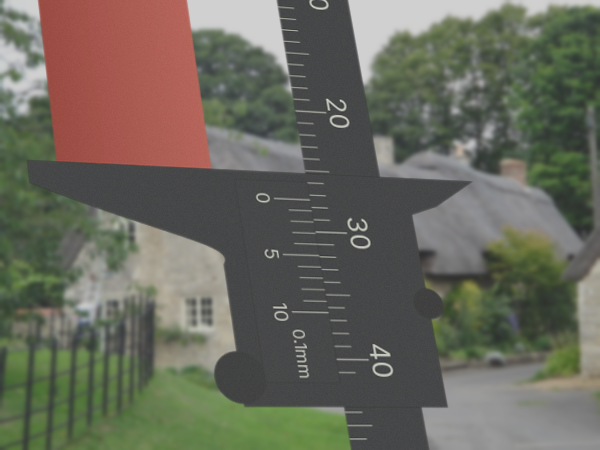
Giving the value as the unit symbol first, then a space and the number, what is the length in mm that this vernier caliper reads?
mm 27.4
